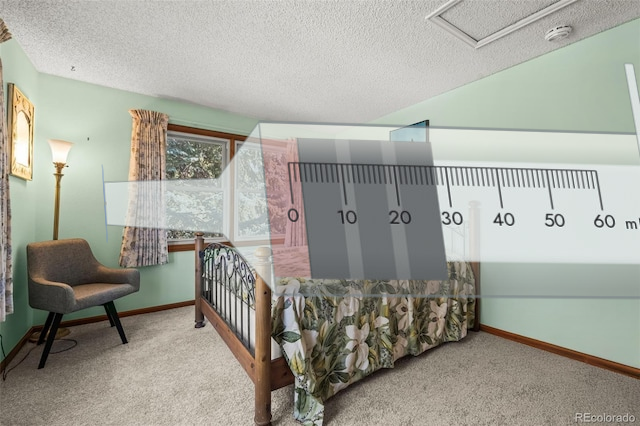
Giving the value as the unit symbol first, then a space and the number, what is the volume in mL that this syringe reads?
mL 2
